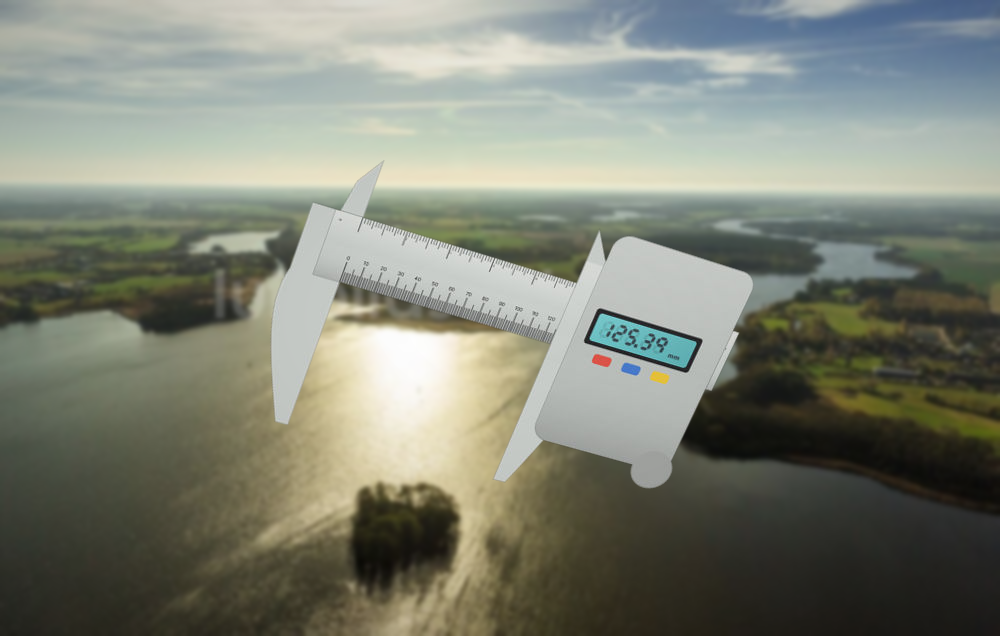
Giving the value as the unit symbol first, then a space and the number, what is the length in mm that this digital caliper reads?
mm 125.39
